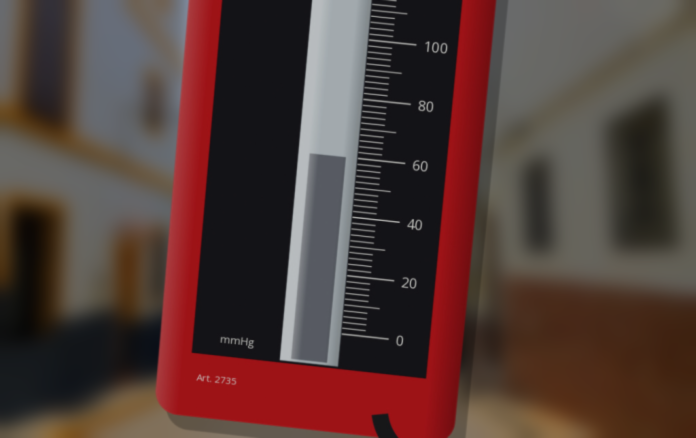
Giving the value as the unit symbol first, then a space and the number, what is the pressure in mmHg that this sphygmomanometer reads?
mmHg 60
